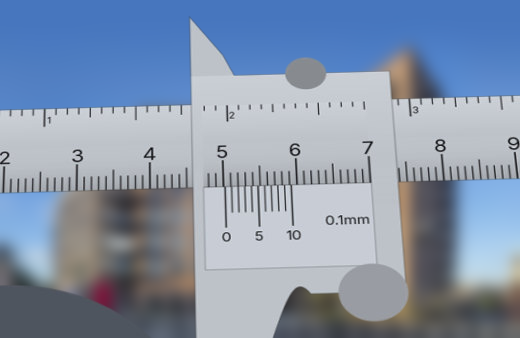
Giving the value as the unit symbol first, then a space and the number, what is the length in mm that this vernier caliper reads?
mm 50.2
